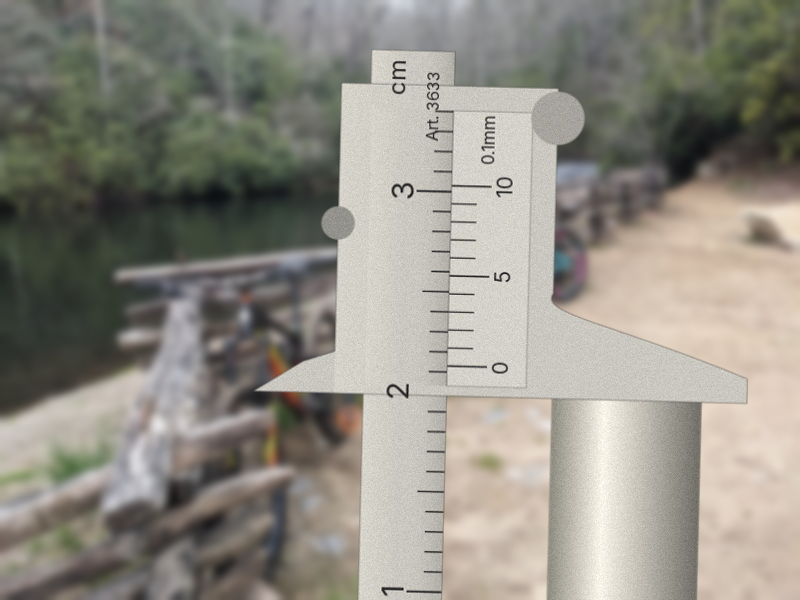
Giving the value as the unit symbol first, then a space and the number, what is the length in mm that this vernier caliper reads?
mm 21.3
